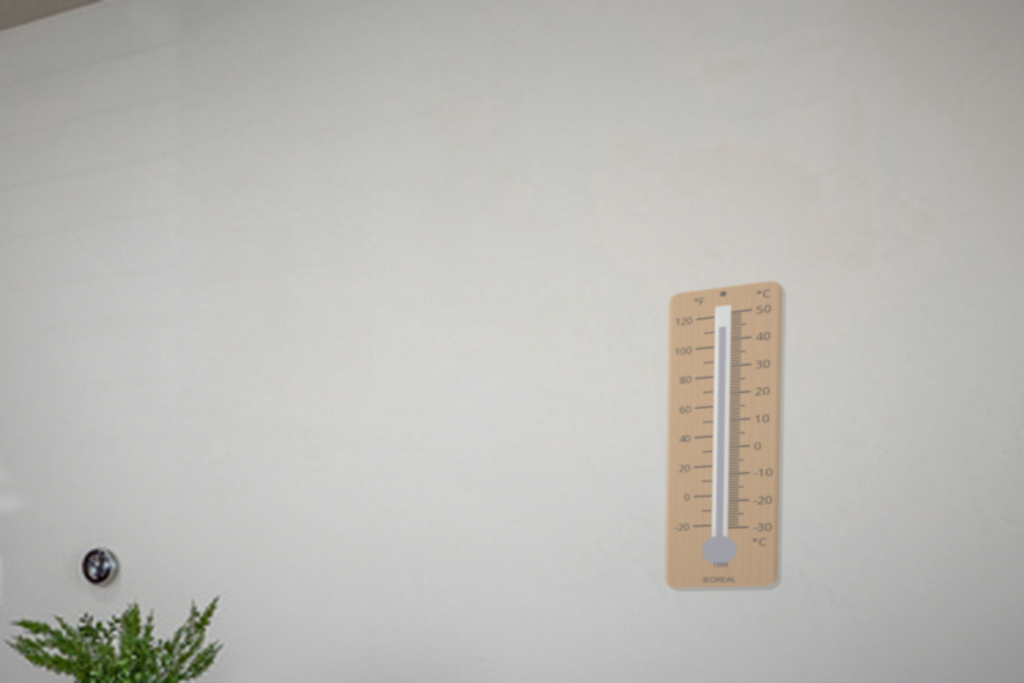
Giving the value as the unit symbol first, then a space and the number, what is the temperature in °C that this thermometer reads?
°C 45
